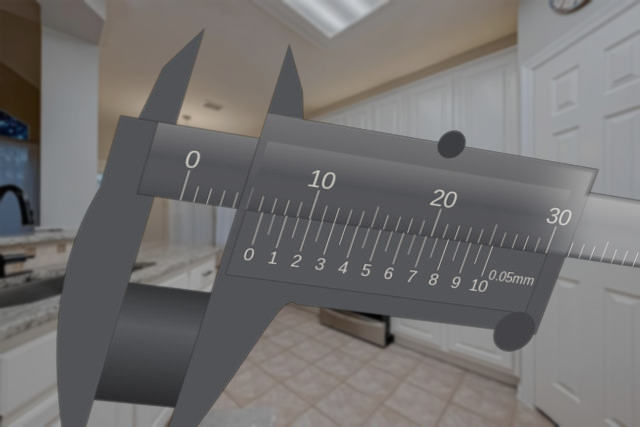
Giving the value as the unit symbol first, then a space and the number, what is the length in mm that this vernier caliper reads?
mm 6.3
